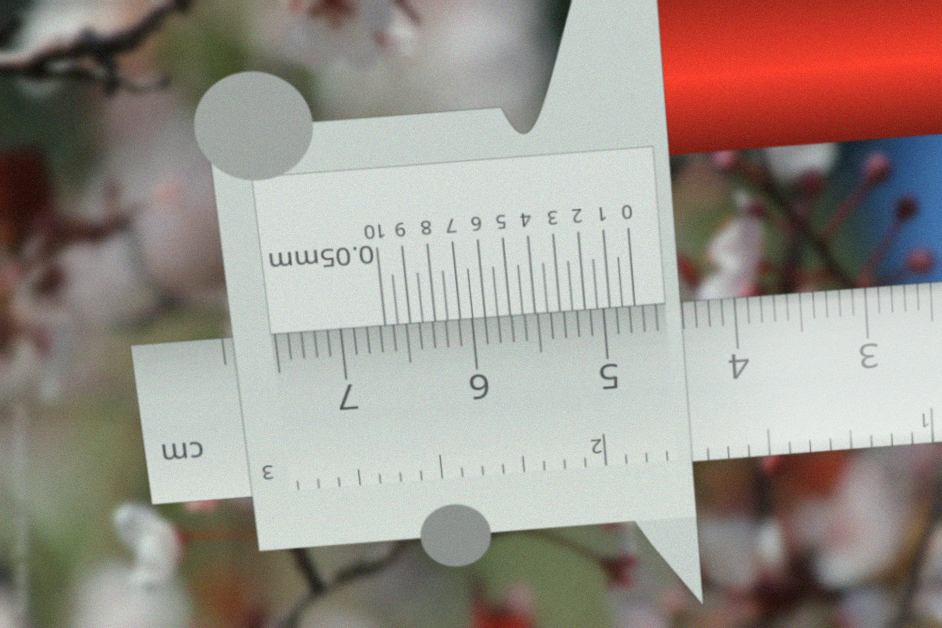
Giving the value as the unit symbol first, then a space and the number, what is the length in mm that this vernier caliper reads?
mm 47.6
